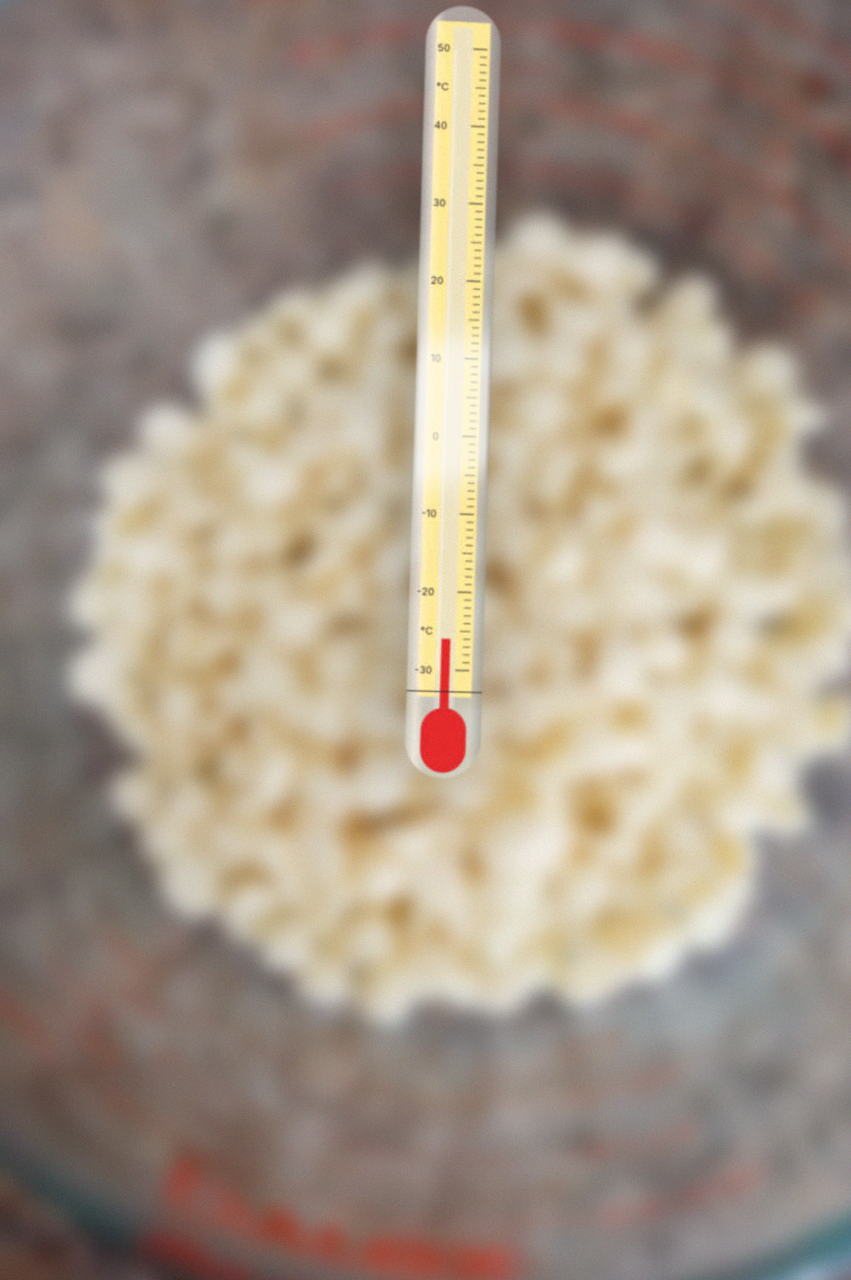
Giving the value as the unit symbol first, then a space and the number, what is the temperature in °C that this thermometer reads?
°C -26
